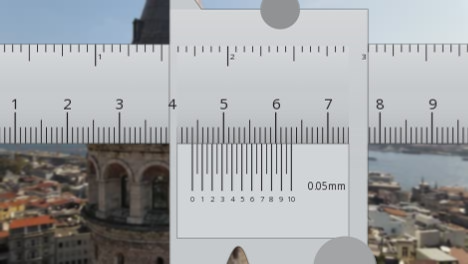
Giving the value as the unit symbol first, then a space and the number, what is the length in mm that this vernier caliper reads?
mm 44.0
